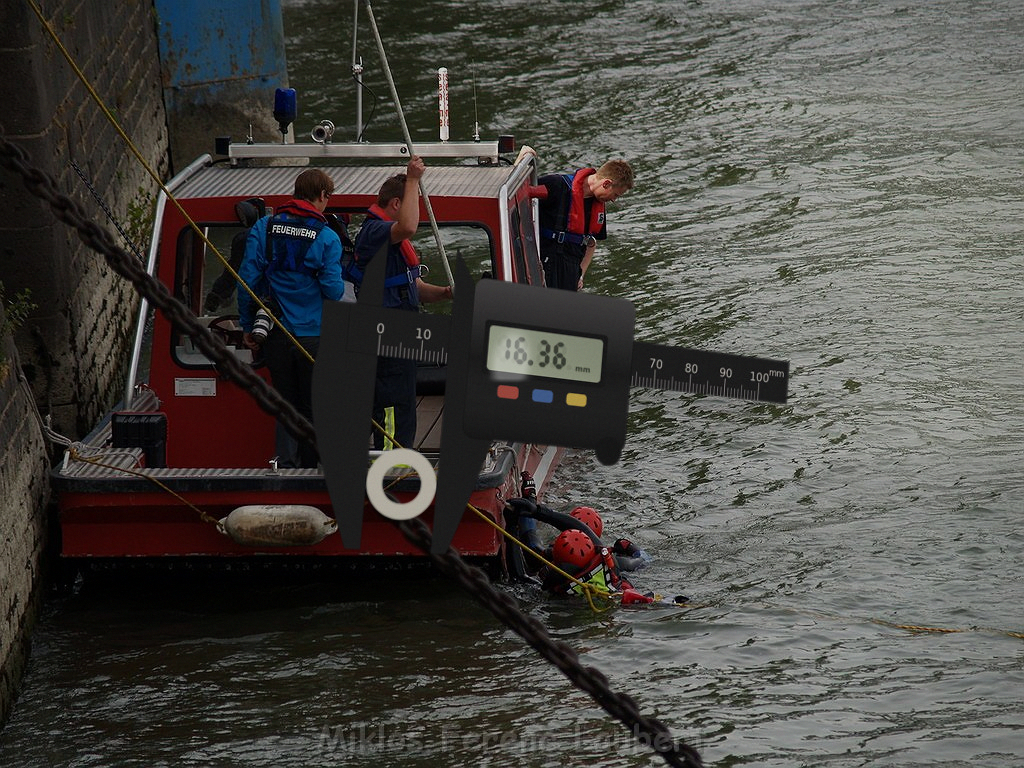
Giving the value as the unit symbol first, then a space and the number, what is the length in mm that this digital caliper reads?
mm 16.36
